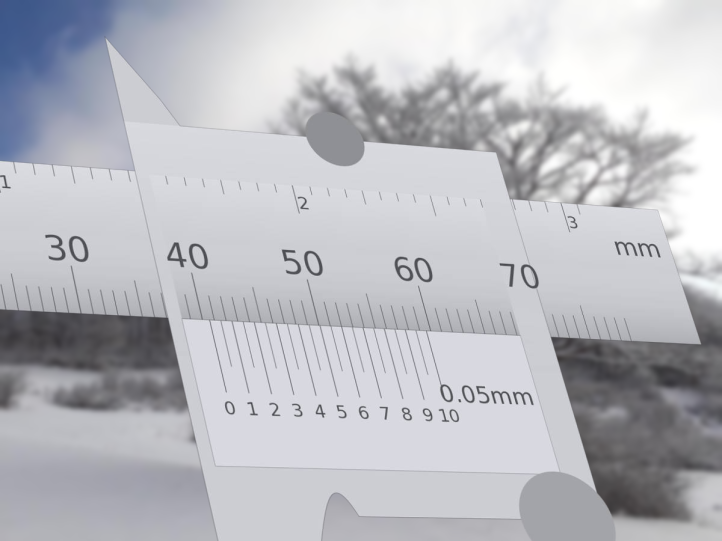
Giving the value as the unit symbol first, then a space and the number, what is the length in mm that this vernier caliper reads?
mm 40.6
